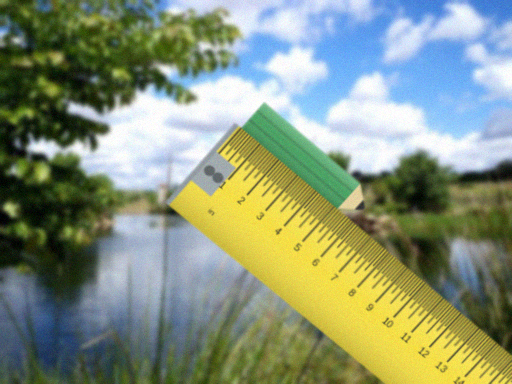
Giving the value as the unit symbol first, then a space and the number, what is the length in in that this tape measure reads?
in 6
